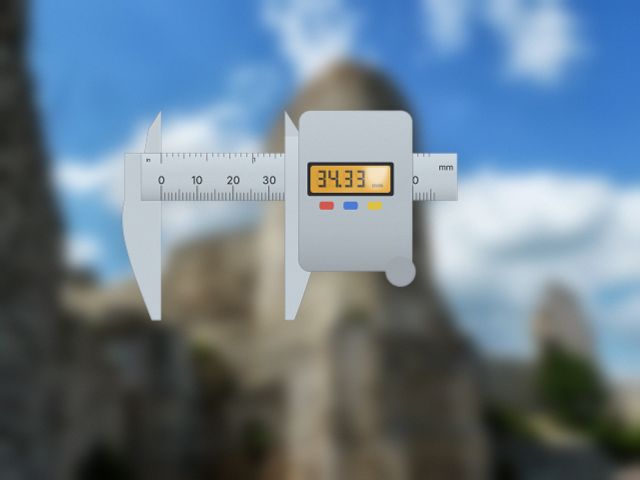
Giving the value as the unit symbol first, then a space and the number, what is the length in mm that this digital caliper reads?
mm 34.33
